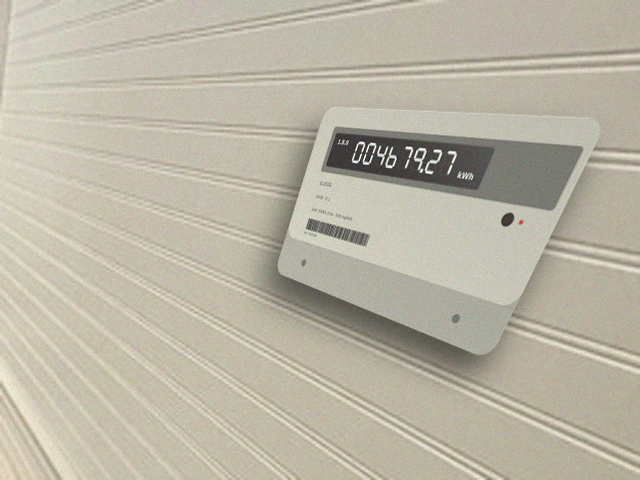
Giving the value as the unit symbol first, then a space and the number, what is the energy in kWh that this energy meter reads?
kWh 4679.27
